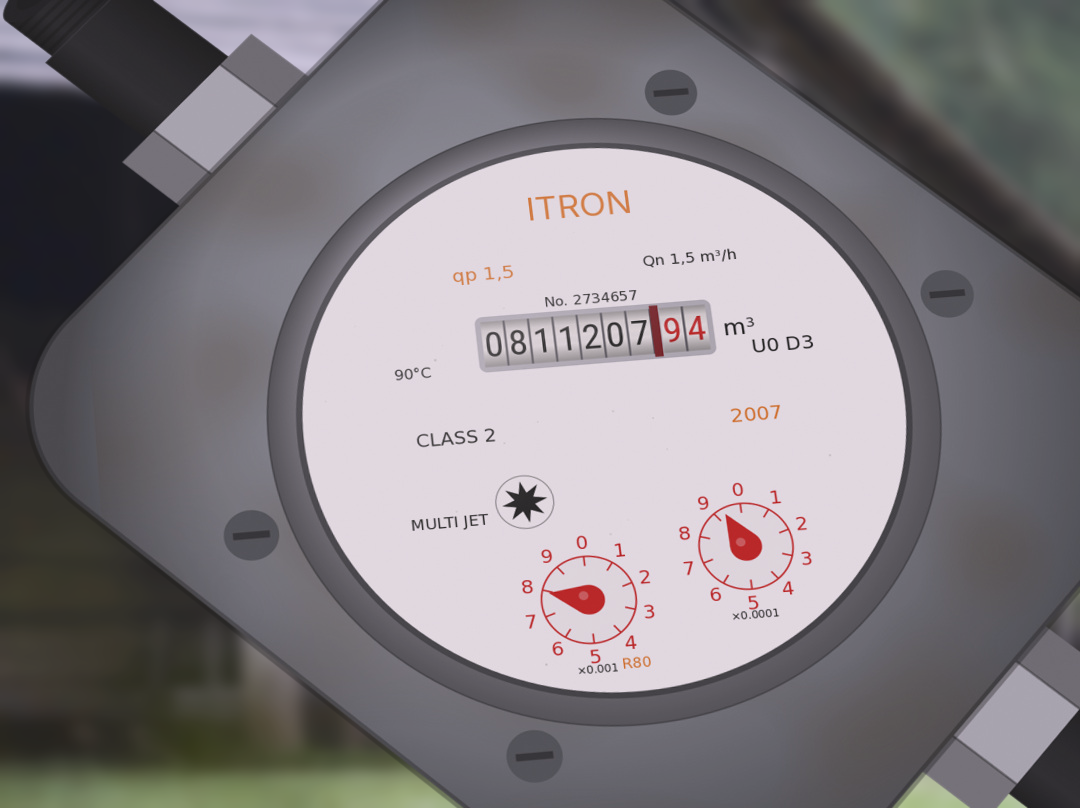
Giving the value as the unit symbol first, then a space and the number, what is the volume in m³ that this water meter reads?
m³ 811207.9479
